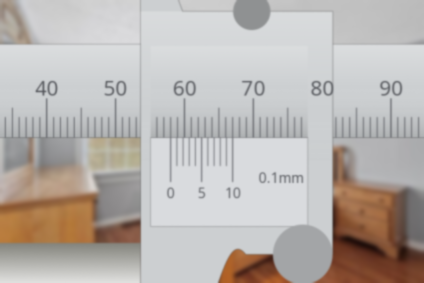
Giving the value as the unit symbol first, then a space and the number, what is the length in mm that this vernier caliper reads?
mm 58.0
